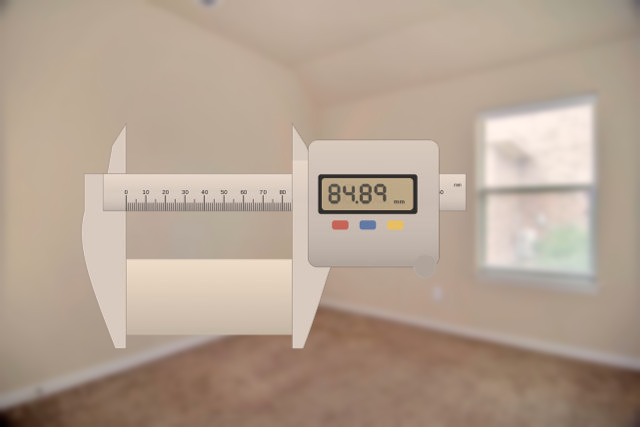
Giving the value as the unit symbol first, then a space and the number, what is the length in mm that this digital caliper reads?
mm 84.89
